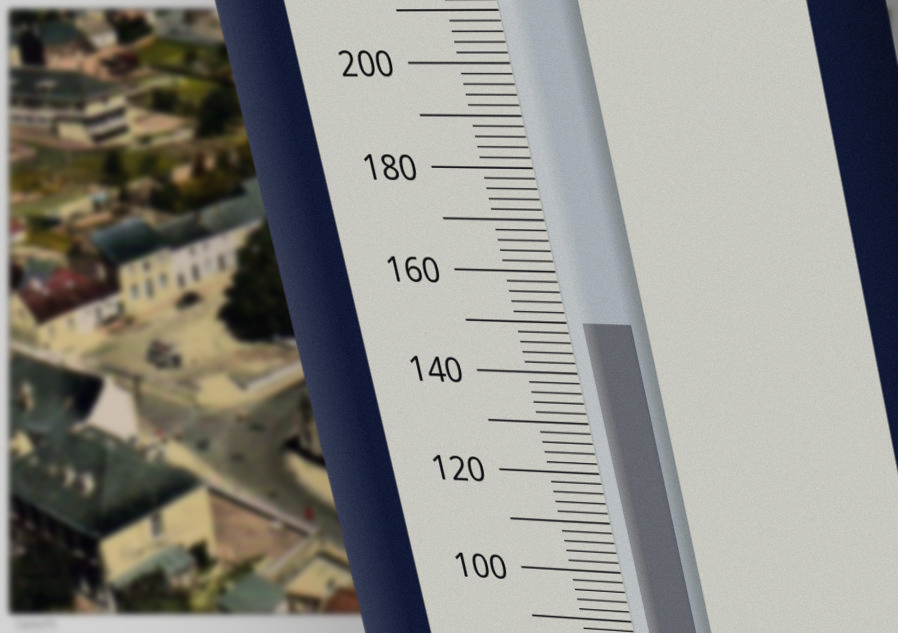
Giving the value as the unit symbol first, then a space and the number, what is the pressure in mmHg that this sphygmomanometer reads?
mmHg 150
